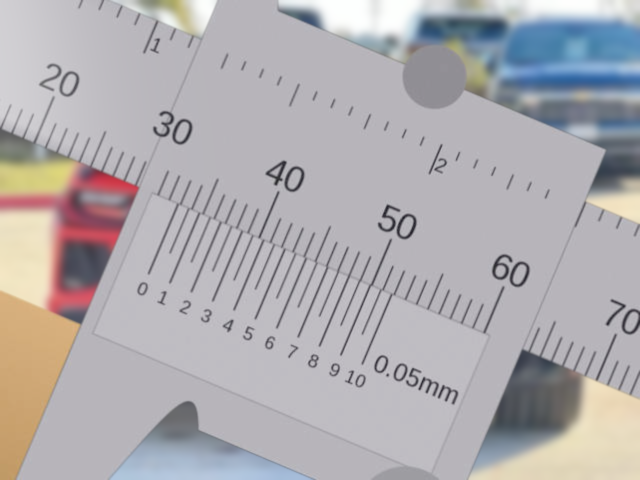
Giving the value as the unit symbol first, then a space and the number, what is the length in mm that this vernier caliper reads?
mm 32.8
